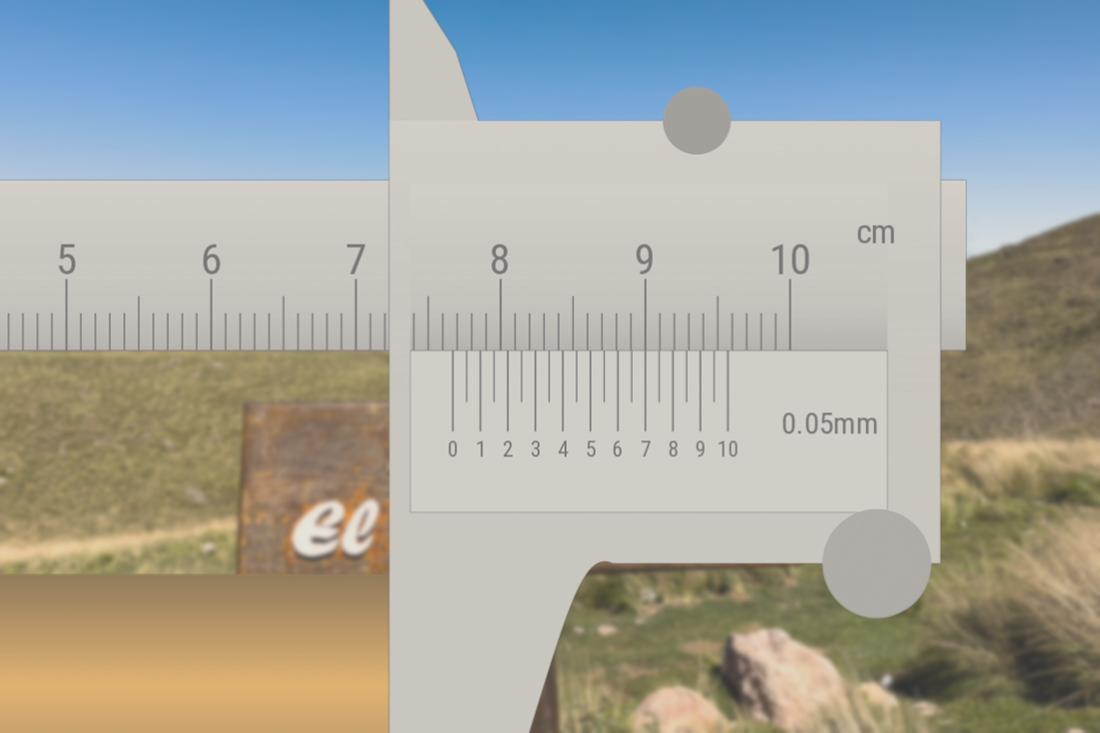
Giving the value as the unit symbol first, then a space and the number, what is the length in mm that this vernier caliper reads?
mm 76.7
